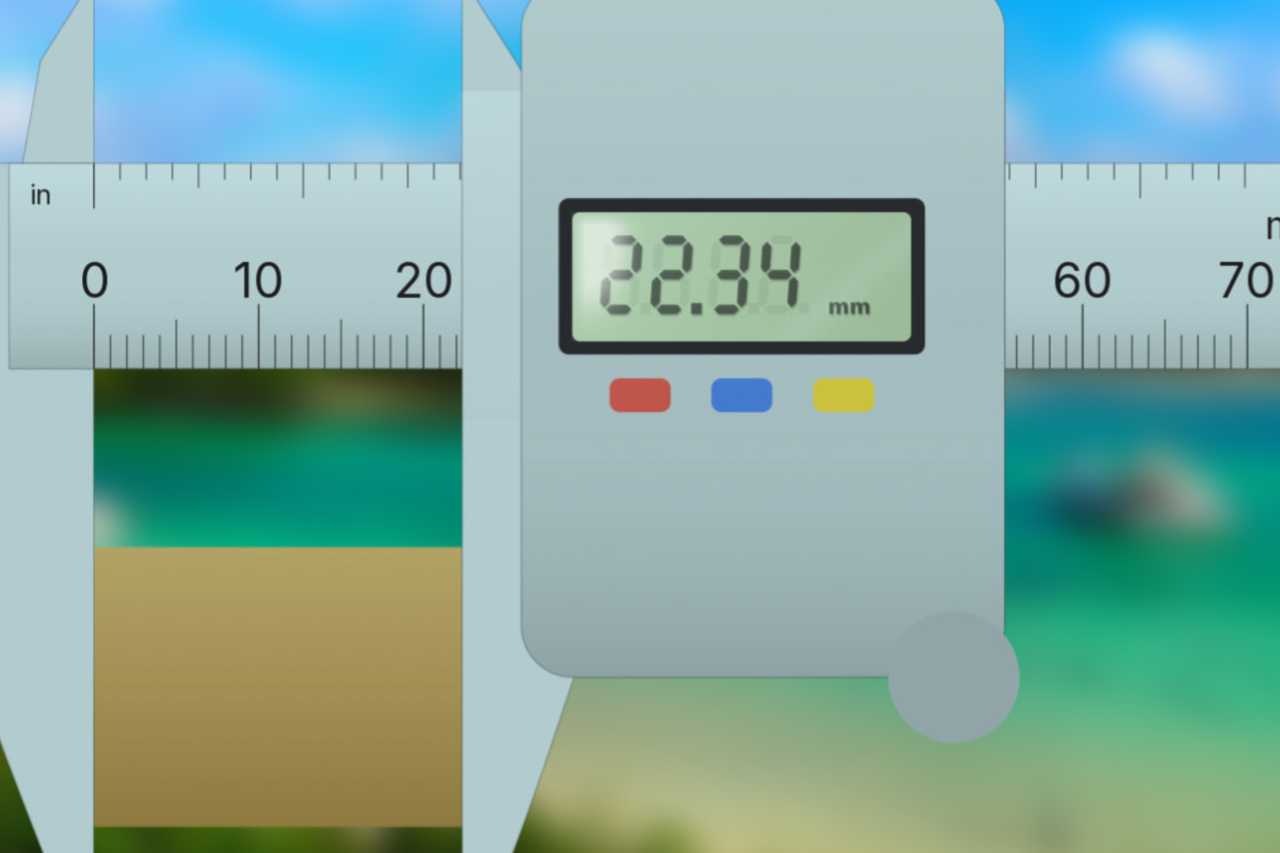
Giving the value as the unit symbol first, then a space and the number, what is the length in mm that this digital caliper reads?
mm 22.34
